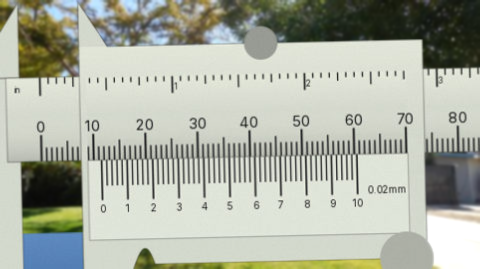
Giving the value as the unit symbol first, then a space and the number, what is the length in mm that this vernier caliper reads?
mm 11.5
